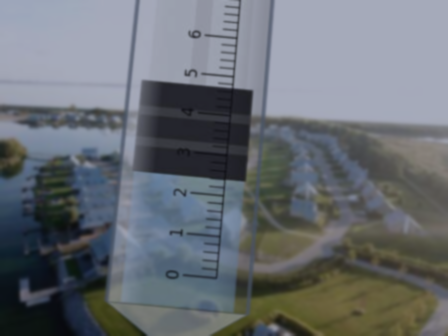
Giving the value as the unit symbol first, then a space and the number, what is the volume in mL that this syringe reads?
mL 2.4
